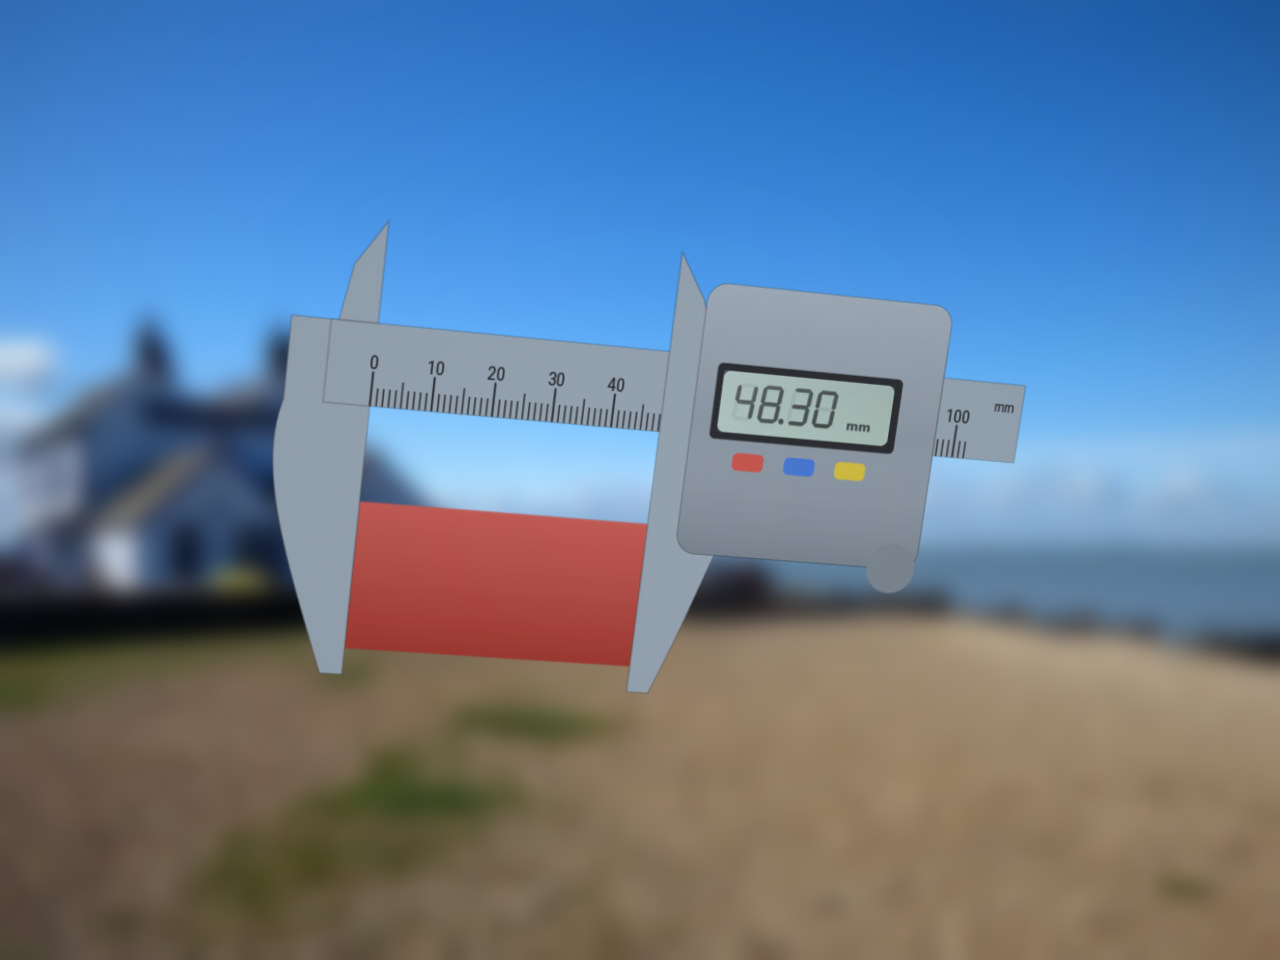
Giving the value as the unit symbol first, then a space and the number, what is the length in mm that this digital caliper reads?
mm 48.30
